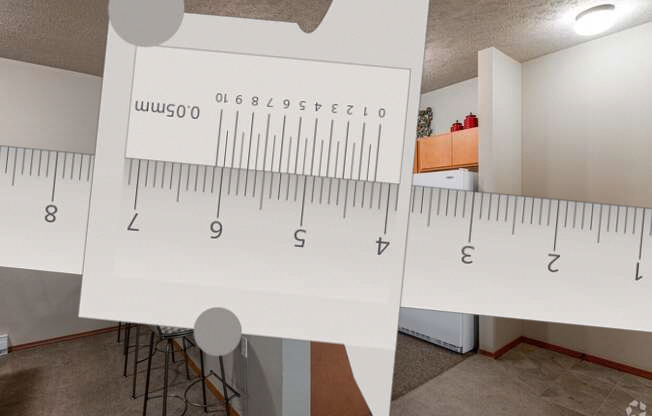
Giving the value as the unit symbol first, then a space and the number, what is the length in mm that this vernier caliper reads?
mm 41.8
